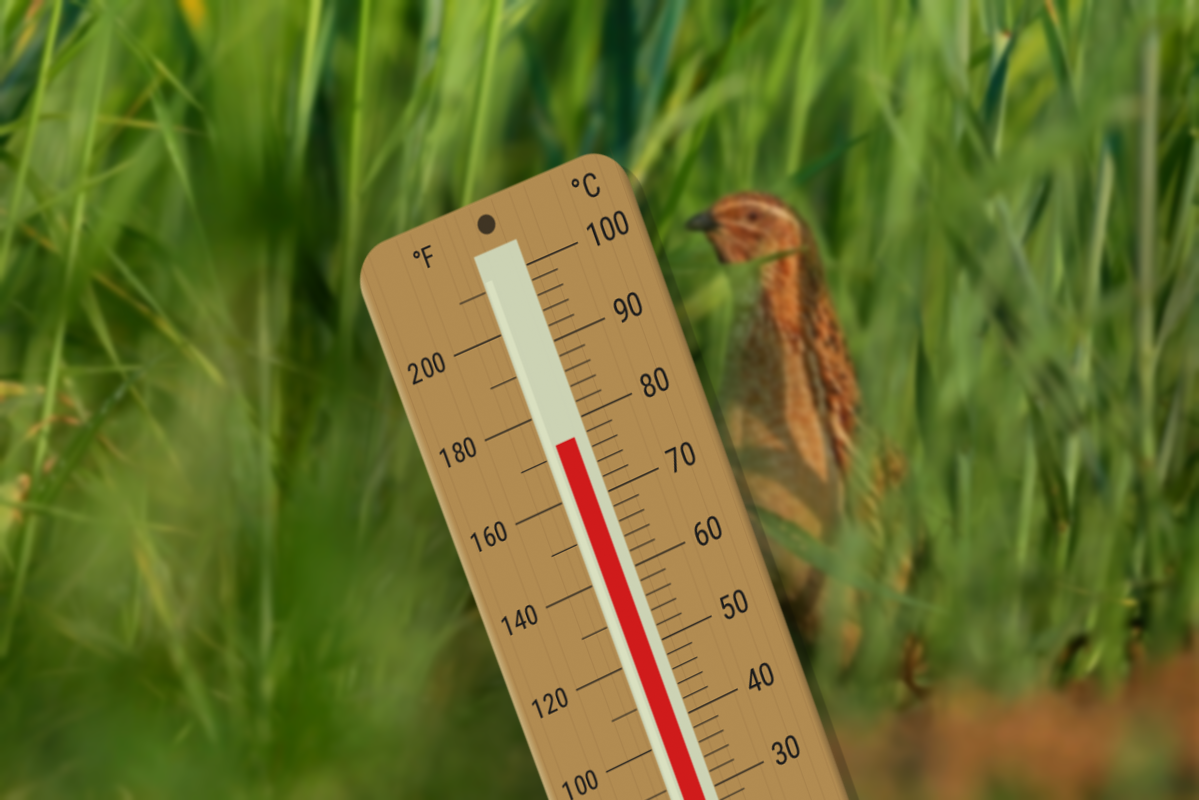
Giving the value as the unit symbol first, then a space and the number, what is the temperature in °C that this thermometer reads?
°C 78
